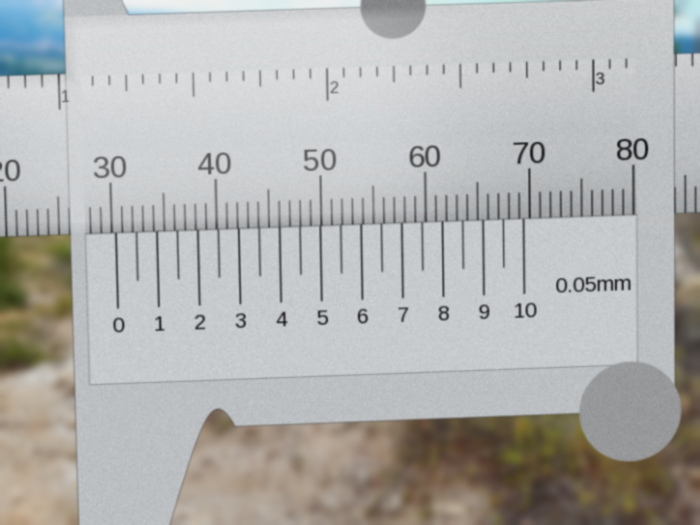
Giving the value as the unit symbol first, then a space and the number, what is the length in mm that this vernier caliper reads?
mm 30.4
